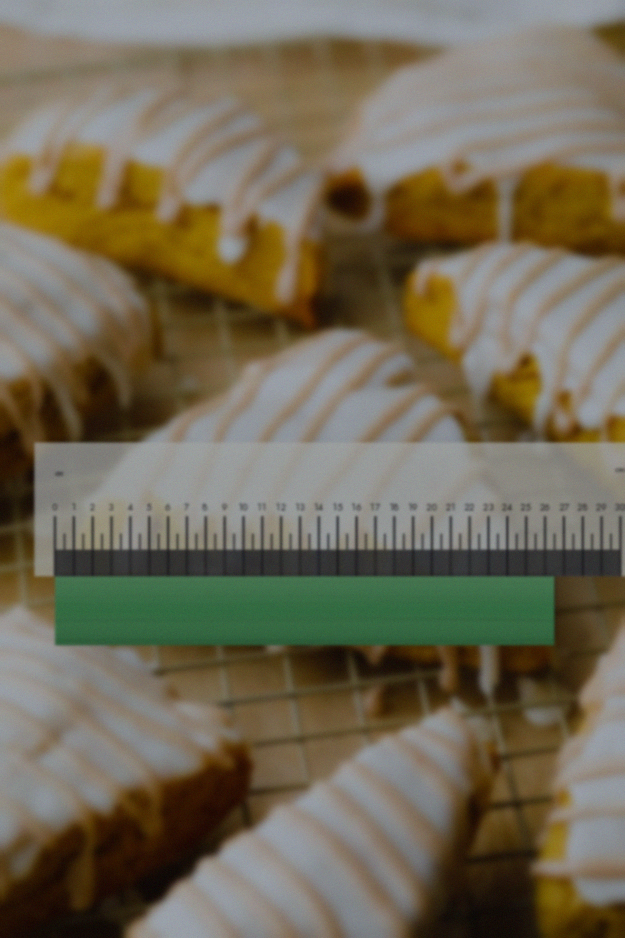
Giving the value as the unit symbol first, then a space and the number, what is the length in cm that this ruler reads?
cm 26.5
